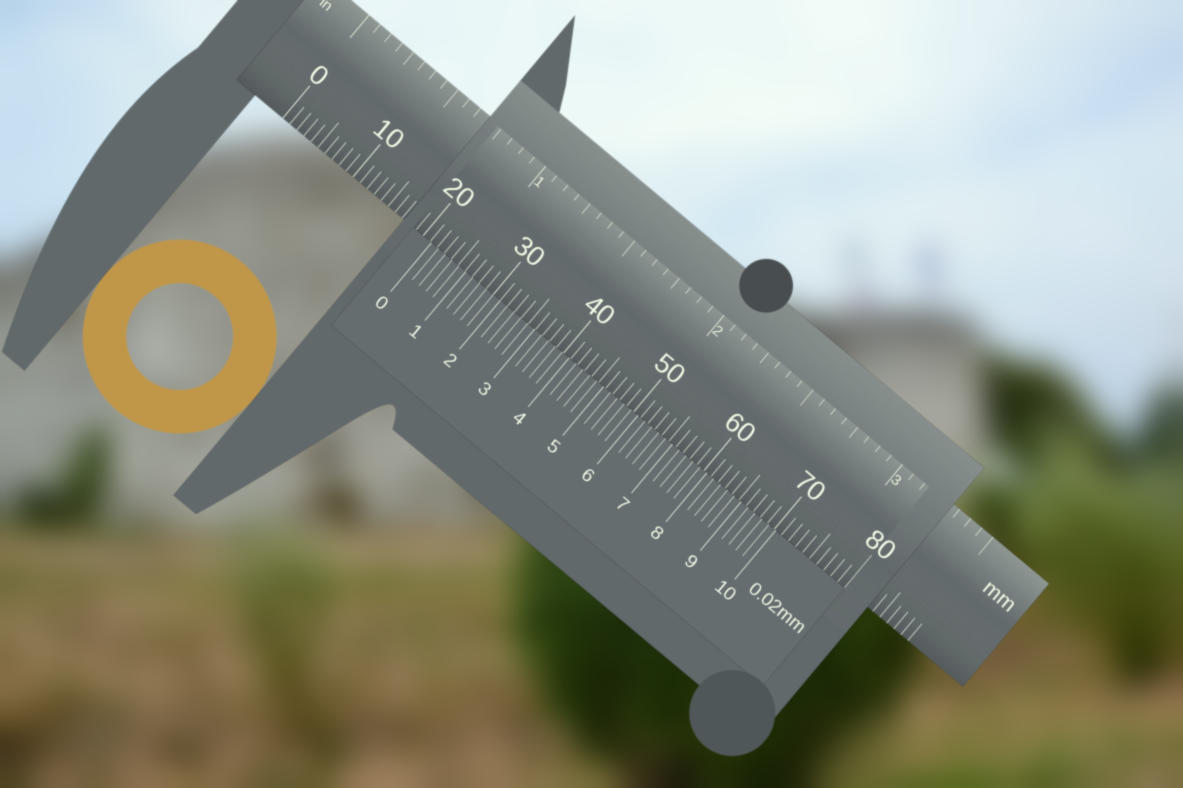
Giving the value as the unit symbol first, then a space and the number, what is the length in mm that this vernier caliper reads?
mm 21.2
